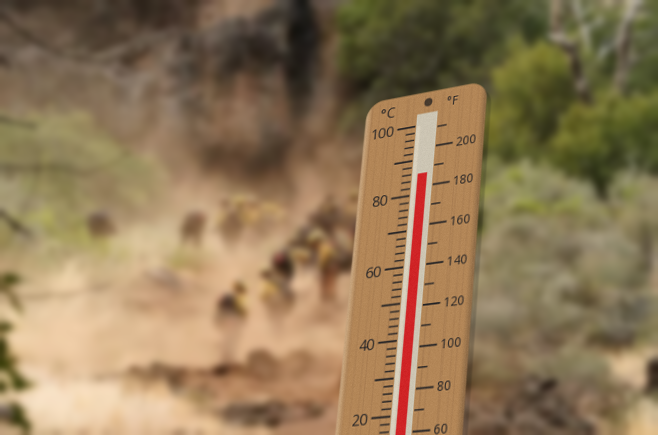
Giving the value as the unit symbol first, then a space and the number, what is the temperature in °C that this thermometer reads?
°C 86
